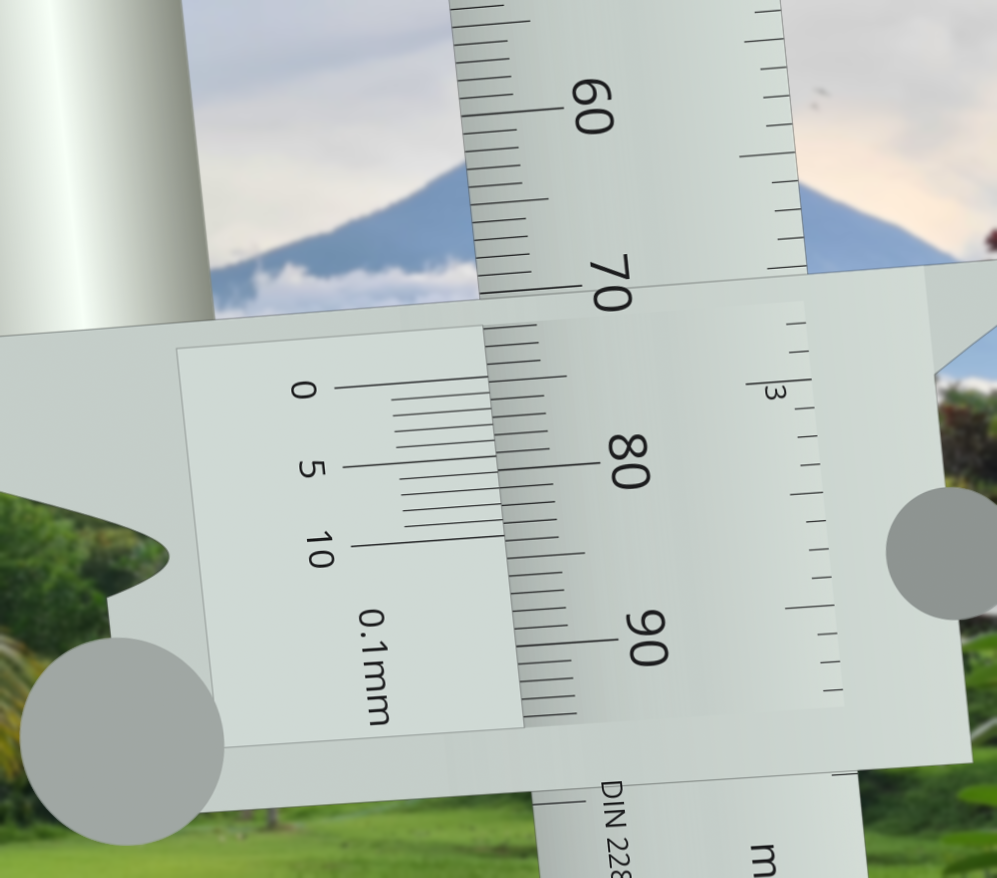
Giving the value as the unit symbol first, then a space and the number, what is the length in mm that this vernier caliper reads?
mm 74.7
